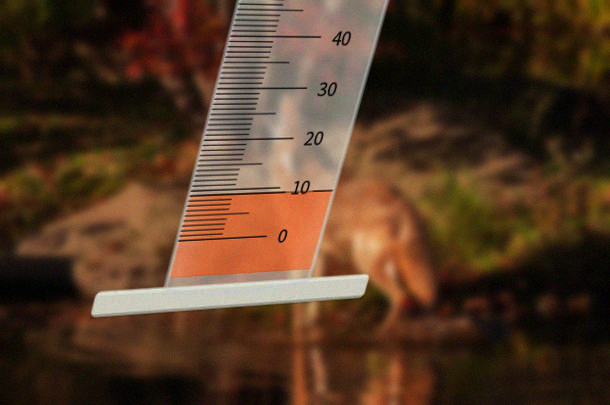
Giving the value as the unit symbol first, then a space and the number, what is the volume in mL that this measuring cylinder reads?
mL 9
